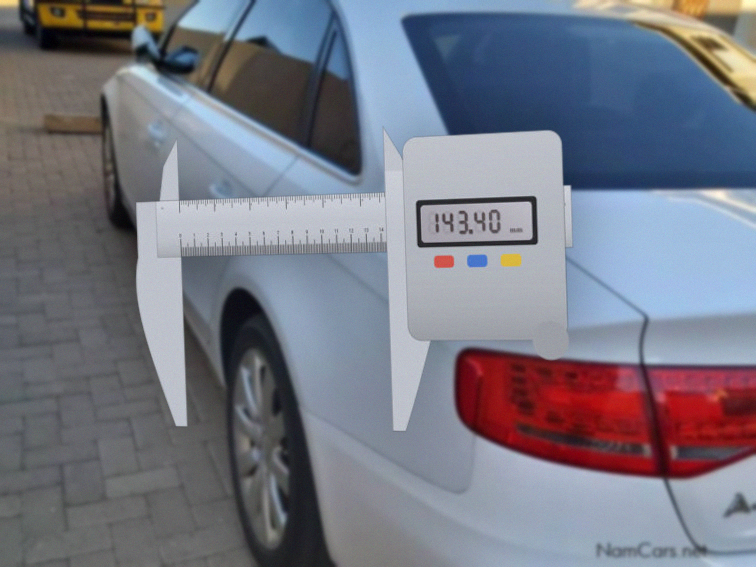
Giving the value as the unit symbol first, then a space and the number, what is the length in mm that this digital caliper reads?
mm 143.40
